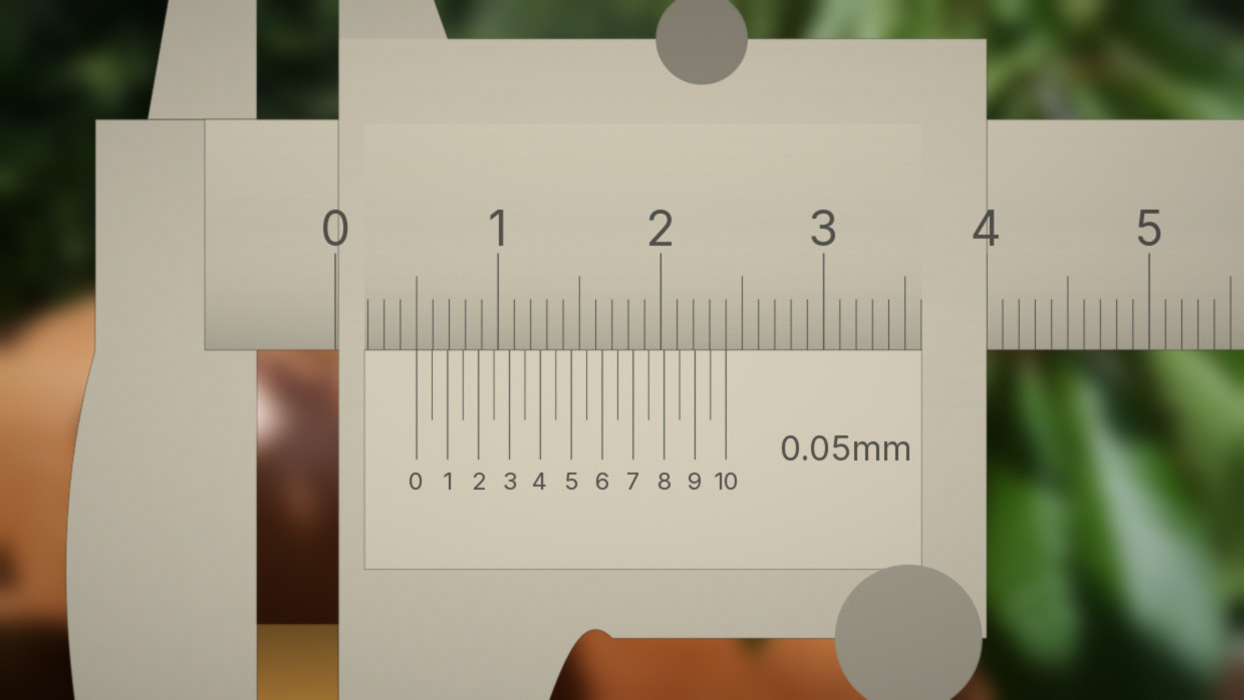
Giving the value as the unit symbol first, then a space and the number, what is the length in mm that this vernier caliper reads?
mm 5.0
